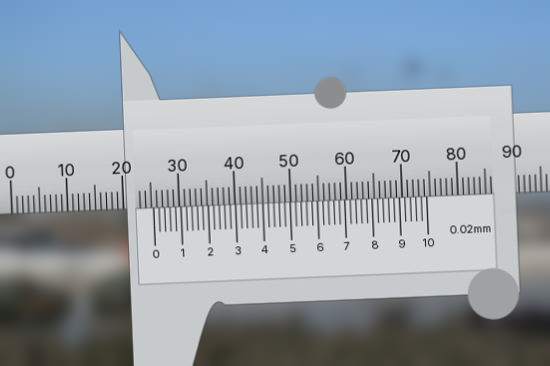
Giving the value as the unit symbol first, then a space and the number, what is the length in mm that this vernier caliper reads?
mm 25.4
